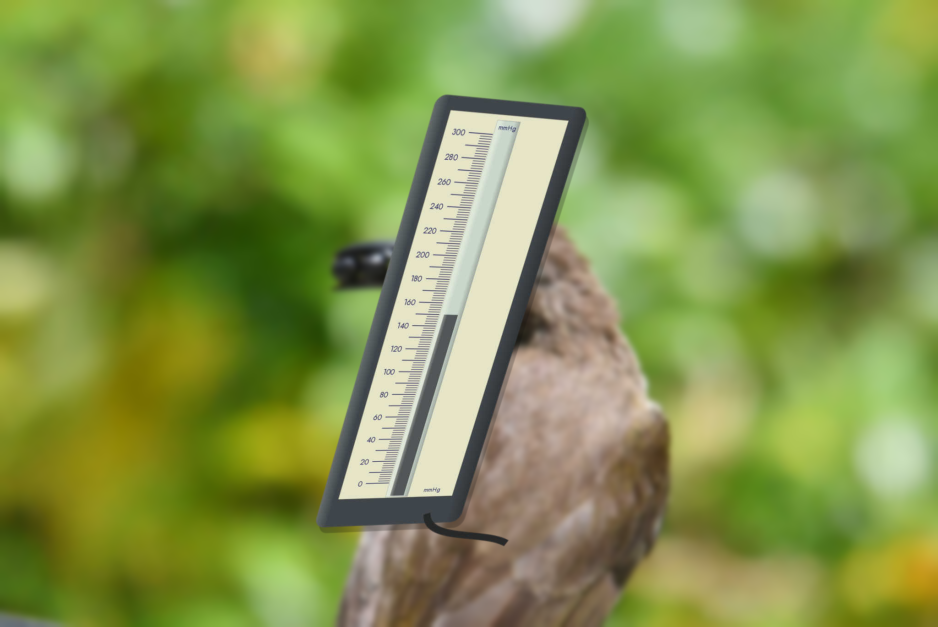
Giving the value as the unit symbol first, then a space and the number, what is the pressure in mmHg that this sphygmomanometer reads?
mmHg 150
